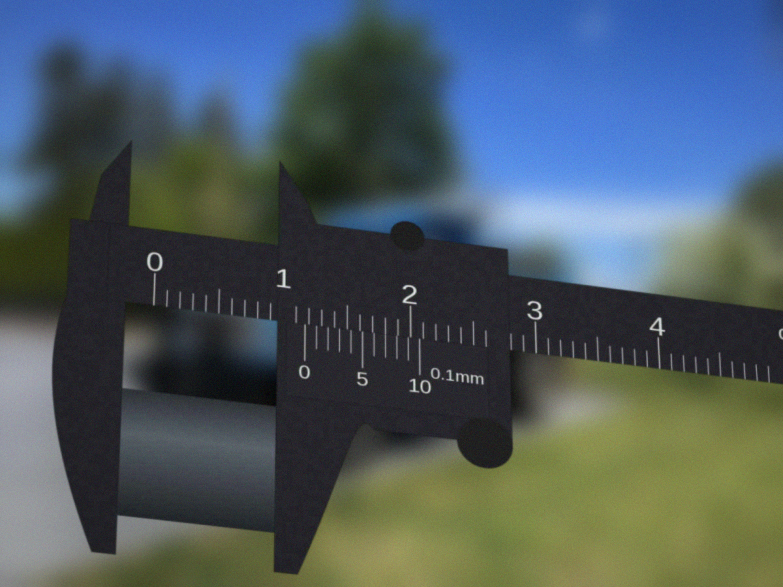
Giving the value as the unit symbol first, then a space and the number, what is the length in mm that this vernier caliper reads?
mm 11.7
